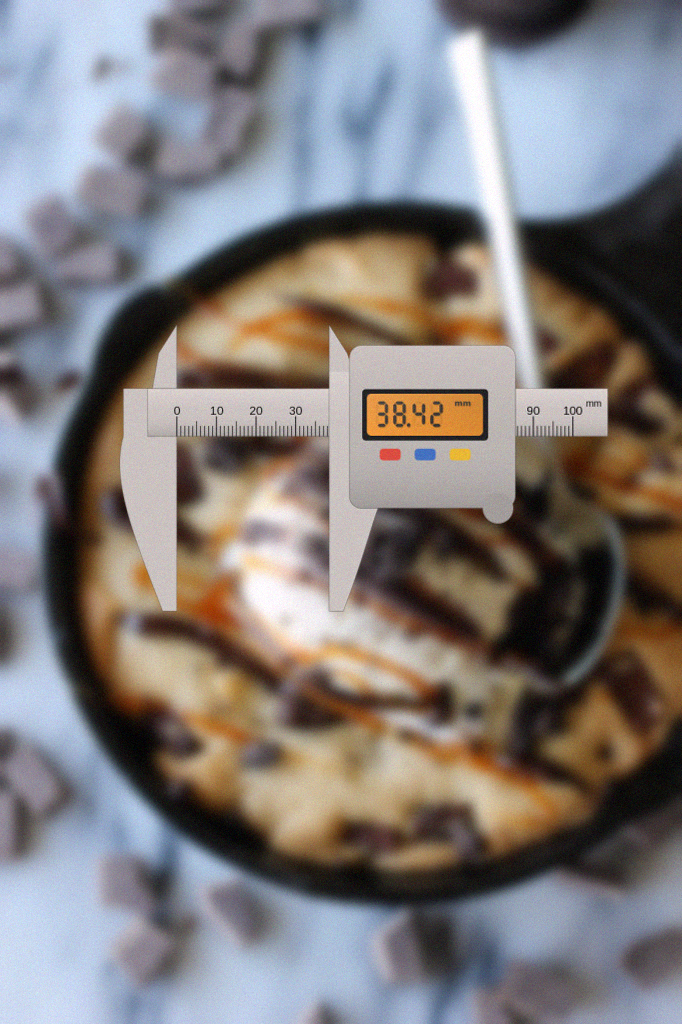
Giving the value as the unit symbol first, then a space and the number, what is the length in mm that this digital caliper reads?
mm 38.42
